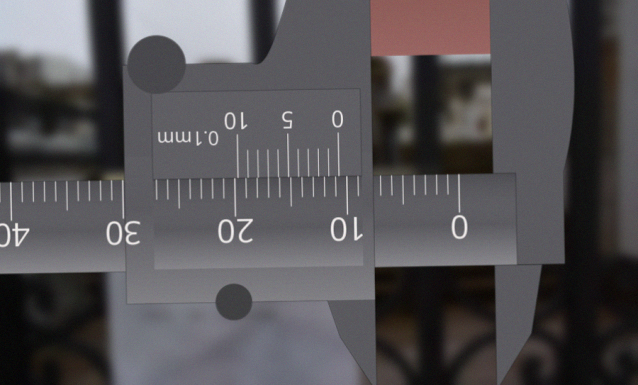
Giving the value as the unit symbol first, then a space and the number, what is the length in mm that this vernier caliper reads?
mm 10.7
